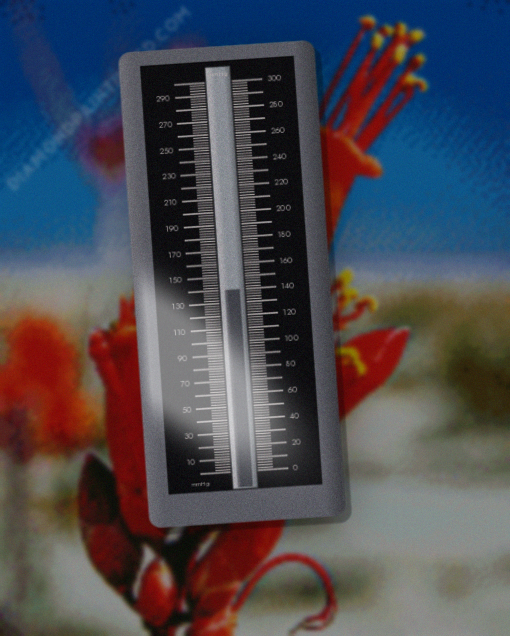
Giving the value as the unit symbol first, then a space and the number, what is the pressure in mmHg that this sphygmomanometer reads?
mmHg 140
